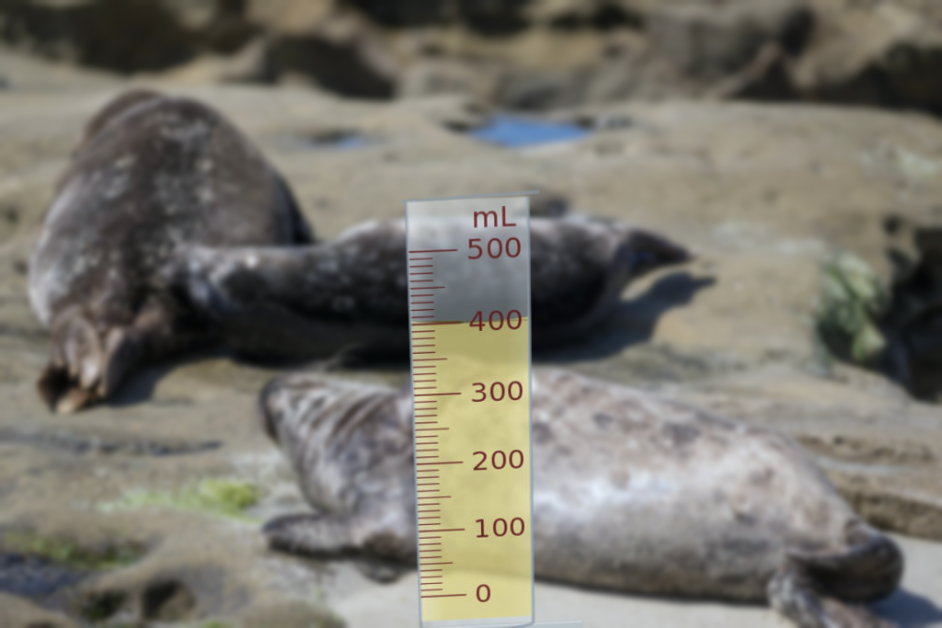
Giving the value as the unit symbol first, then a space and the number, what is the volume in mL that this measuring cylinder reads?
mL 400
